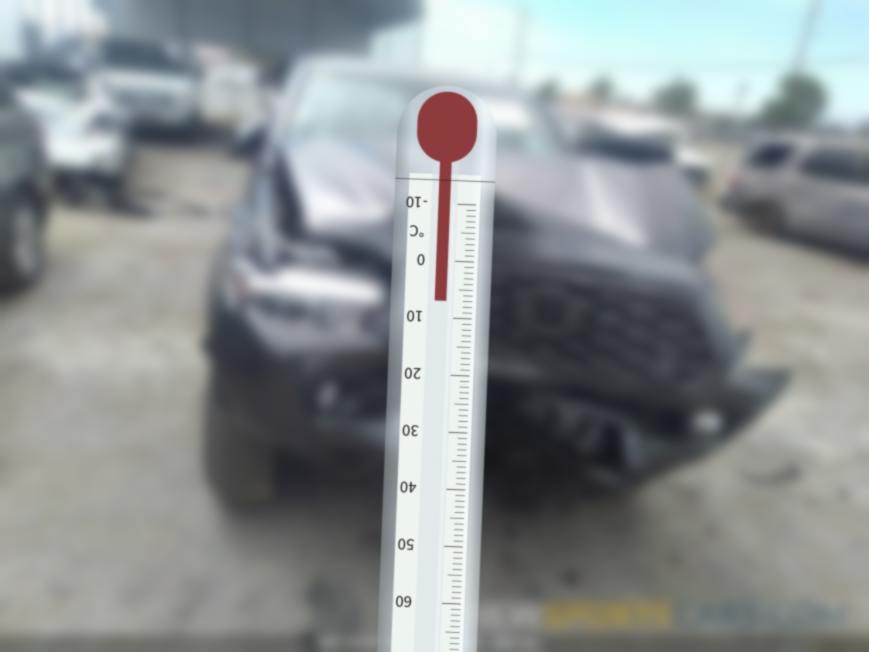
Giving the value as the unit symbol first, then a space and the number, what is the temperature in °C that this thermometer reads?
°C 7
